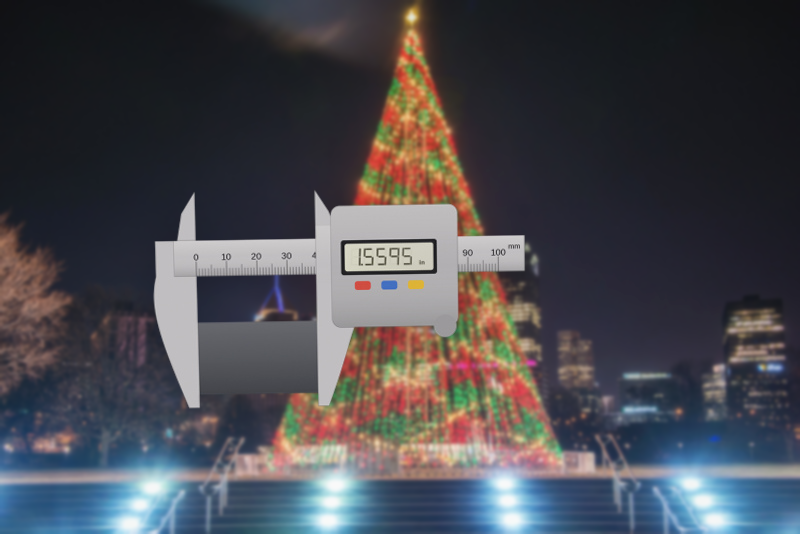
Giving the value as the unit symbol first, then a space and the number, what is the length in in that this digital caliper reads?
in 1.5595
